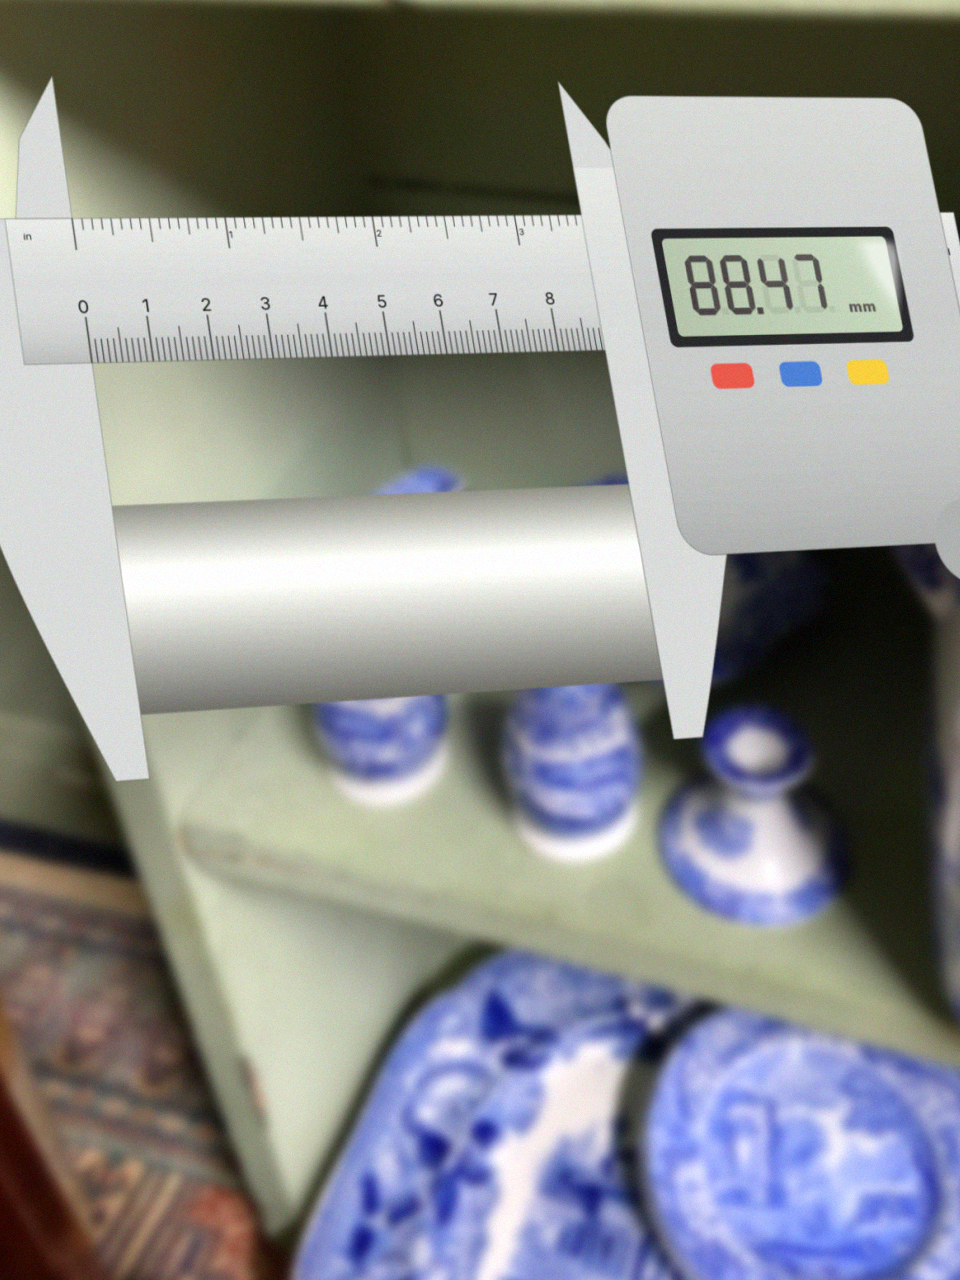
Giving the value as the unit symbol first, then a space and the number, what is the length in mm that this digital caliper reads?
mm 88.47
